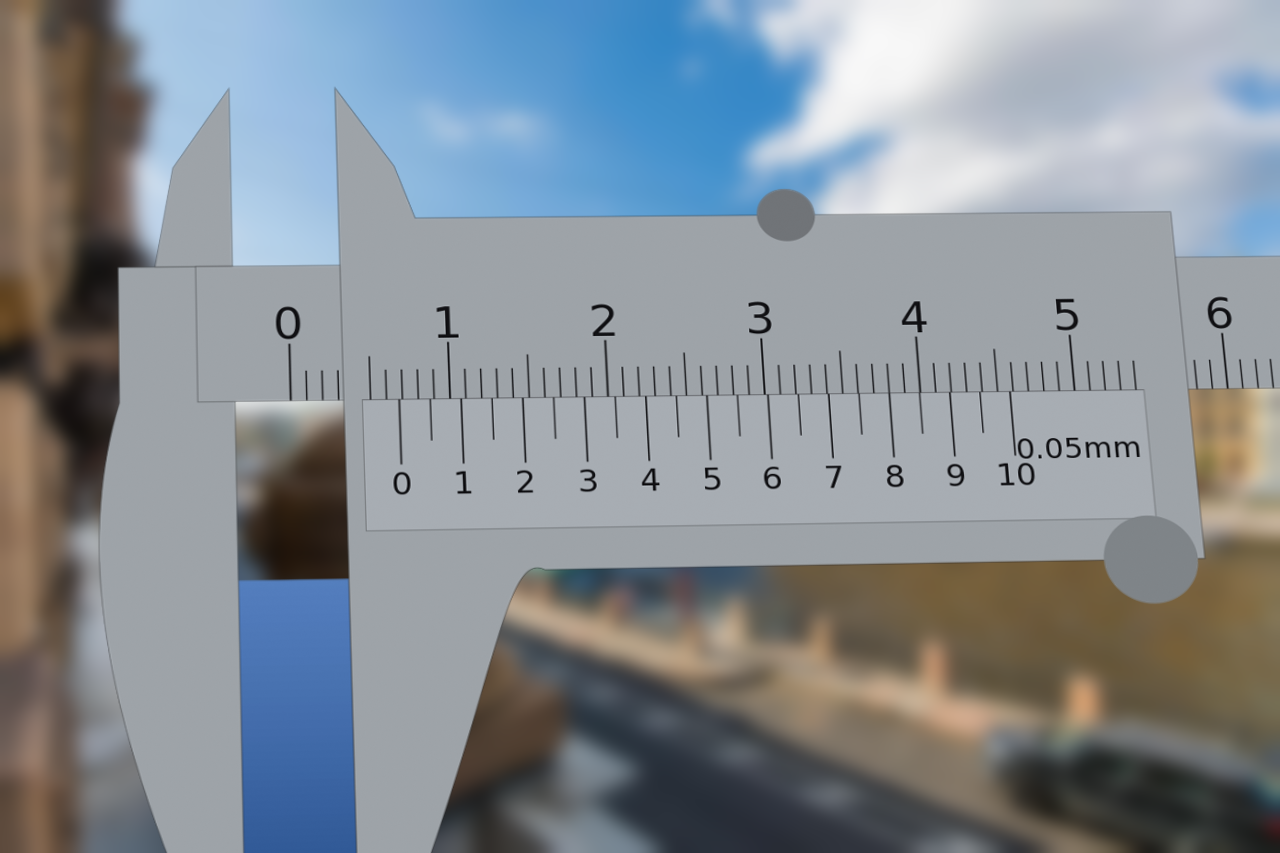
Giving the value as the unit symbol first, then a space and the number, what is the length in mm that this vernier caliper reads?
mm 6.8
